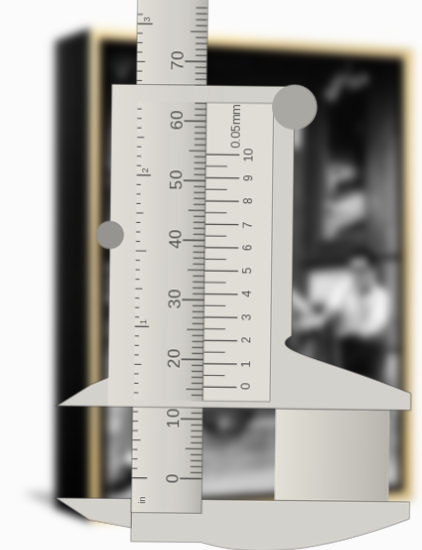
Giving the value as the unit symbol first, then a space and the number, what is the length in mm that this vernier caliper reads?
mm 15.4
